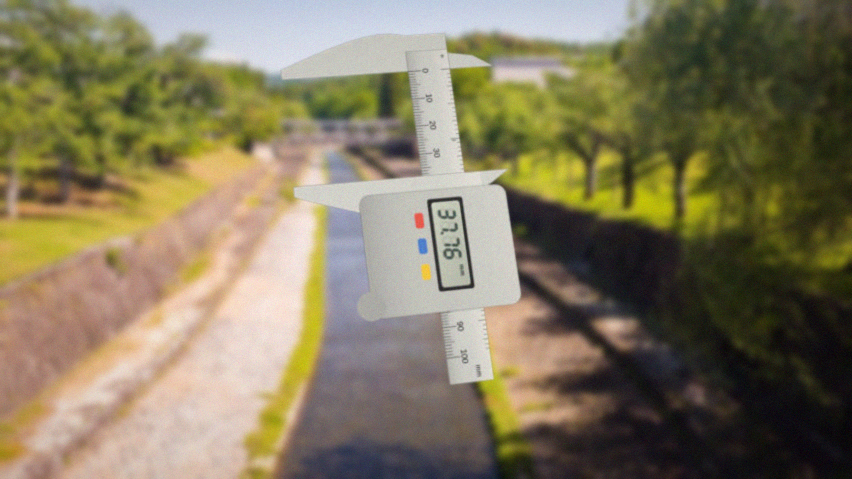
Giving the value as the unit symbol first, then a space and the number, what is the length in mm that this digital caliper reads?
mm 37.76
